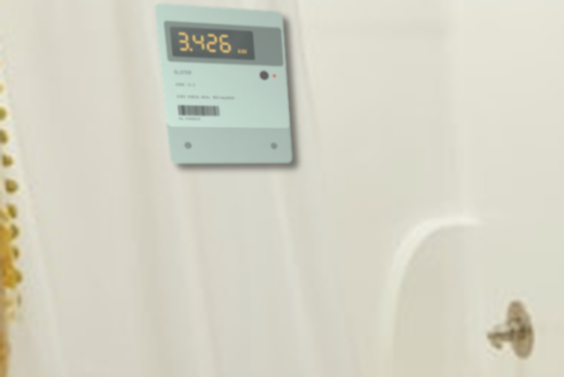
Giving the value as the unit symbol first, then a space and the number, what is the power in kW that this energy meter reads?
kW 3.426
